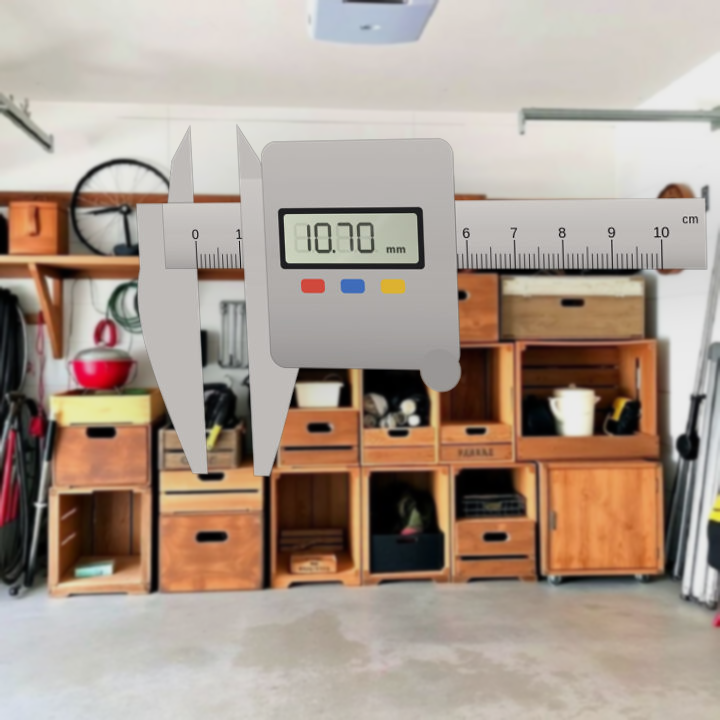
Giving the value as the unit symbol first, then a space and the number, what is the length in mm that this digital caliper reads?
mm 10.70
